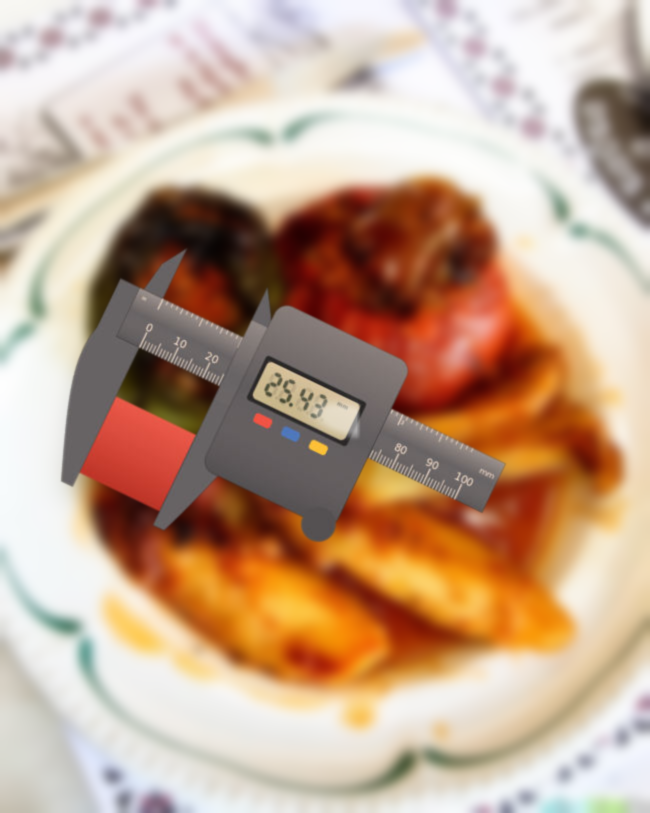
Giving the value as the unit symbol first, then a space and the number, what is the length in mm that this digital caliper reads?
mm 25.43
